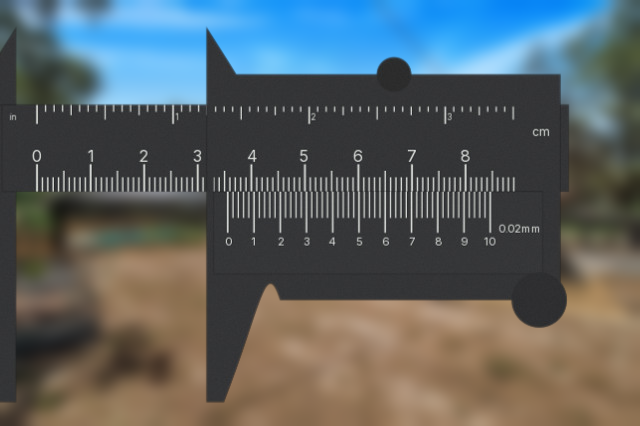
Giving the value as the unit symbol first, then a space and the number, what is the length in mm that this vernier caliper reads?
mm 35.6
